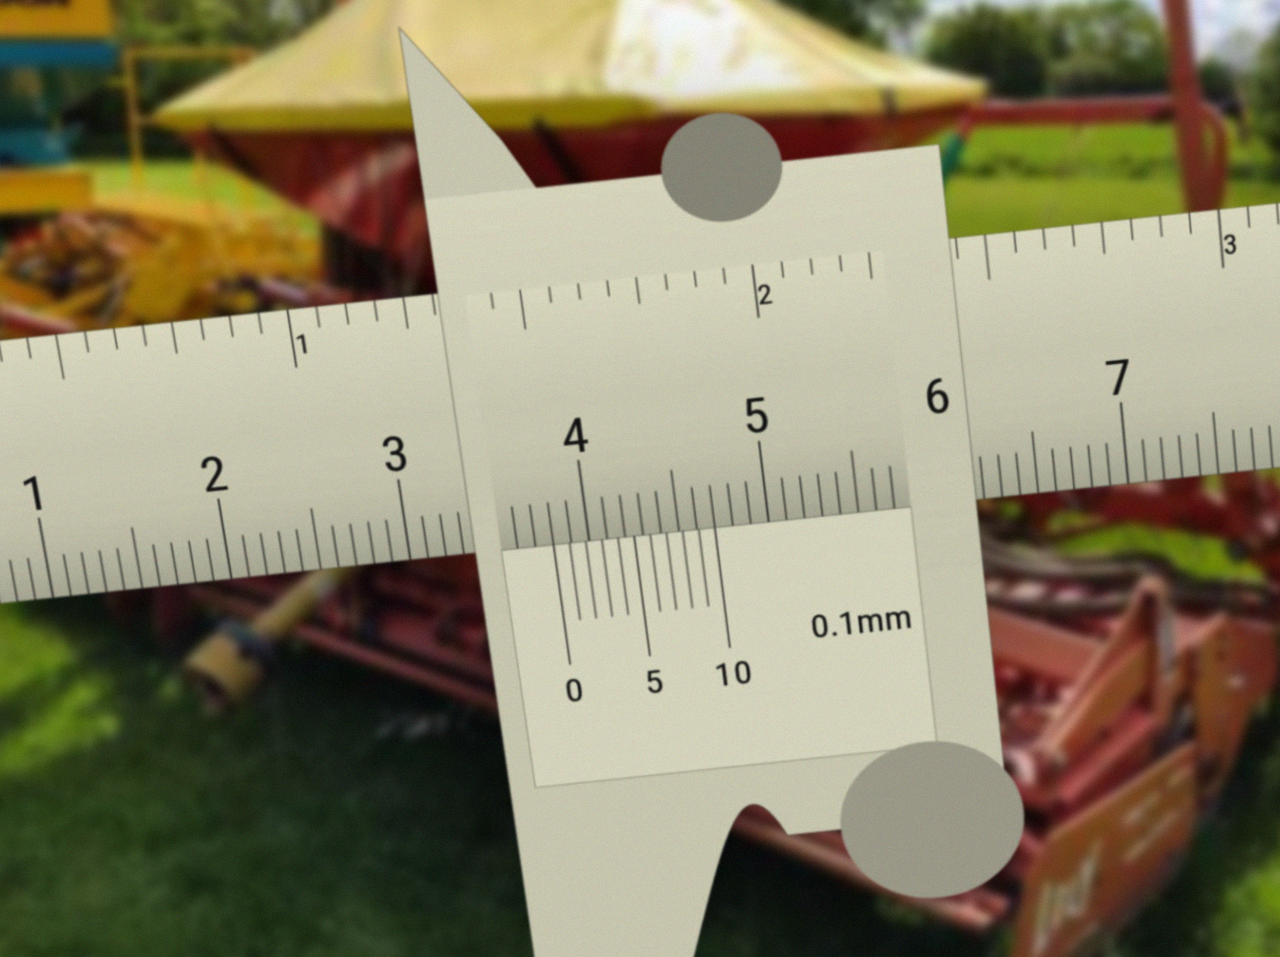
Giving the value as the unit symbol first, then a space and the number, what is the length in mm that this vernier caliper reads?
mm 38.0
